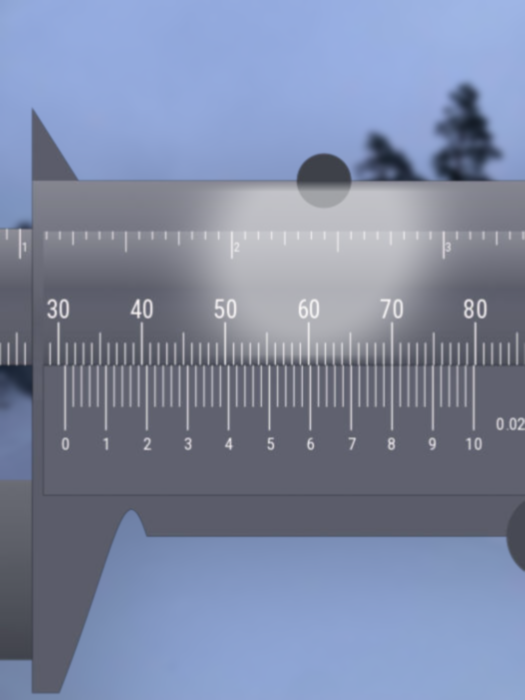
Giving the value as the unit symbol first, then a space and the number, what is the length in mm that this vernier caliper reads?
mm 30.8
